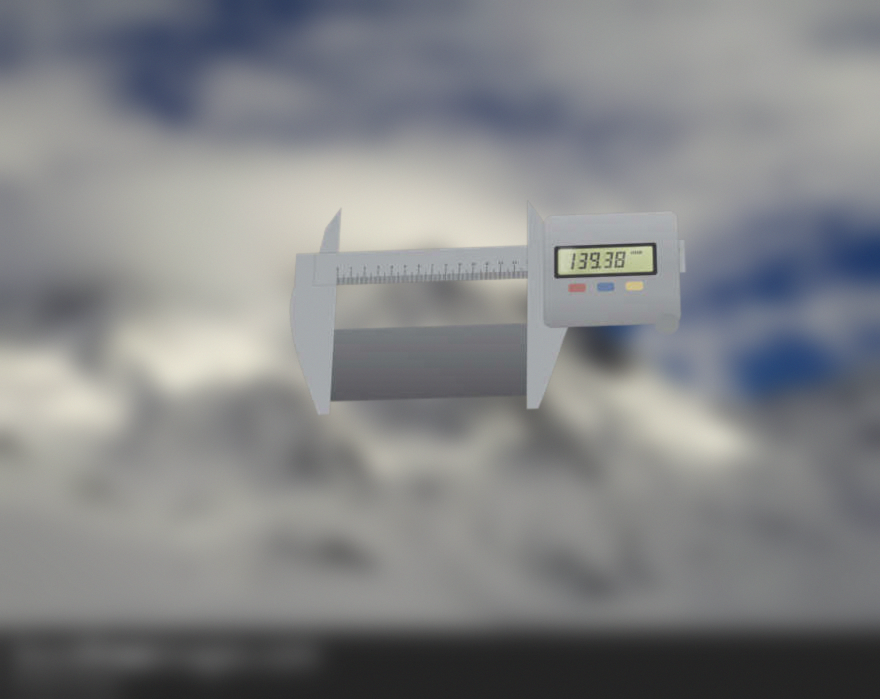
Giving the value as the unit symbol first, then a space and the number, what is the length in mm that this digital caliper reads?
mm 139.38
